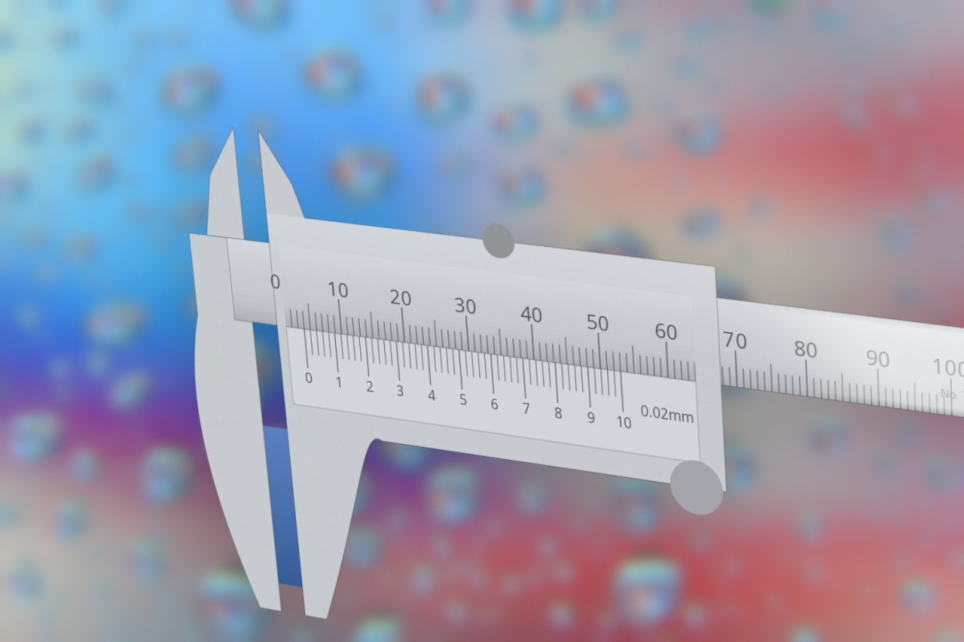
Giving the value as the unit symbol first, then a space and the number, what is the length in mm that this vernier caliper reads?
mm 4.0
